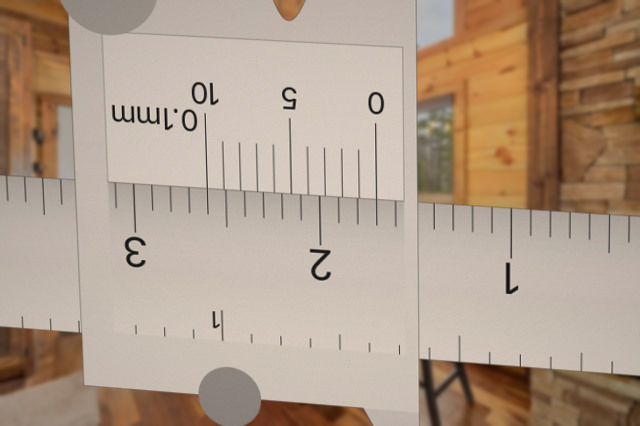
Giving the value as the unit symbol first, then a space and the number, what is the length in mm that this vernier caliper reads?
mm 17.0
